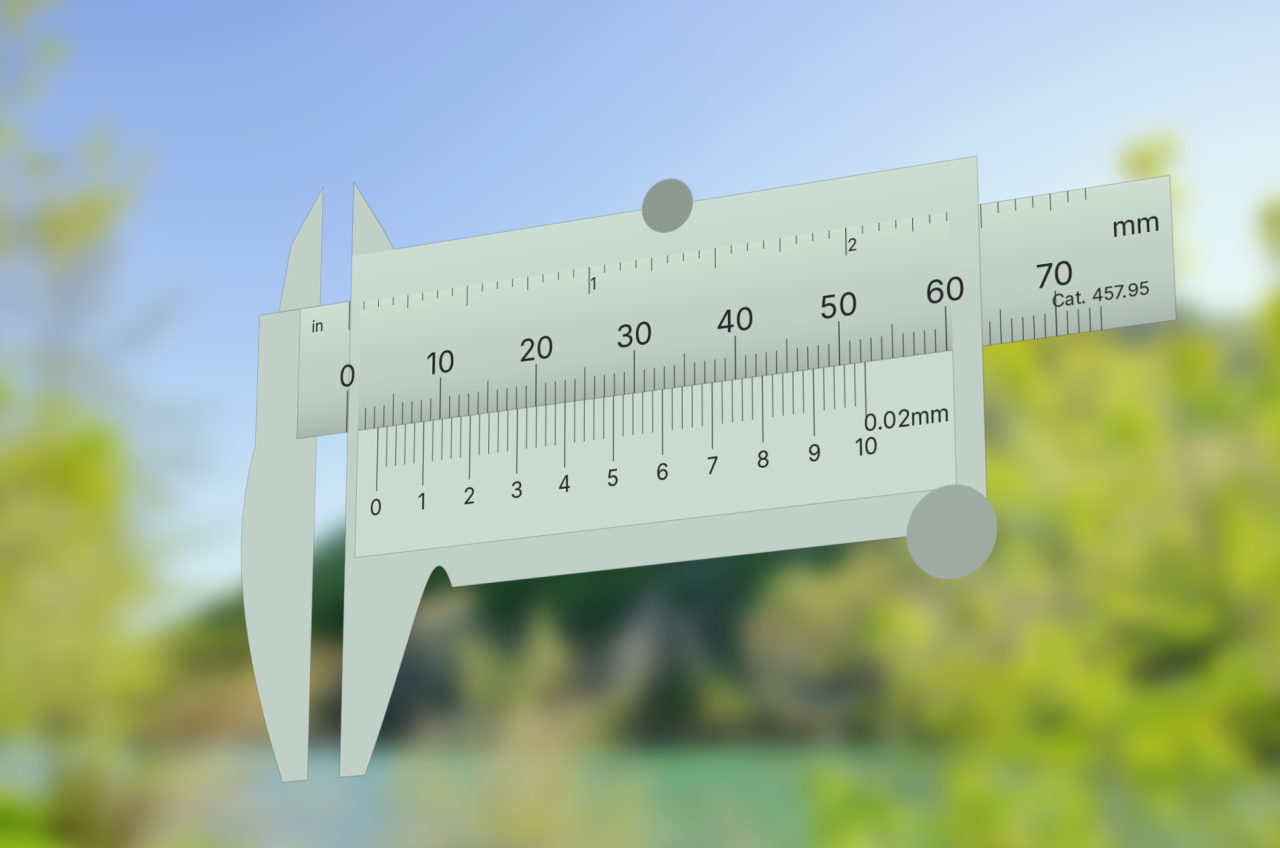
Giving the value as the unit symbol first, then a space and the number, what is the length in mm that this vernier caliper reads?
mm 3.4
